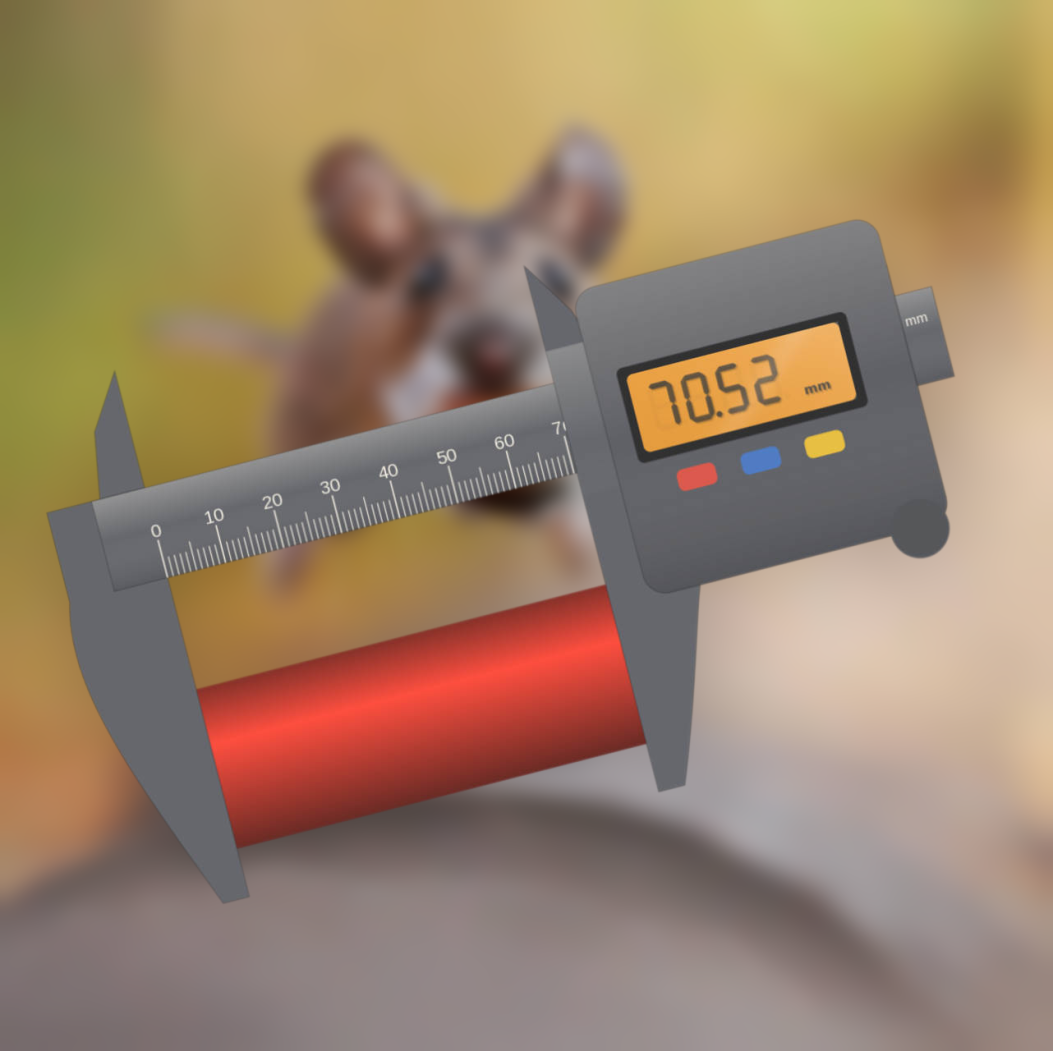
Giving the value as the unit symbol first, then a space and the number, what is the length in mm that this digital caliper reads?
mm 70.52
